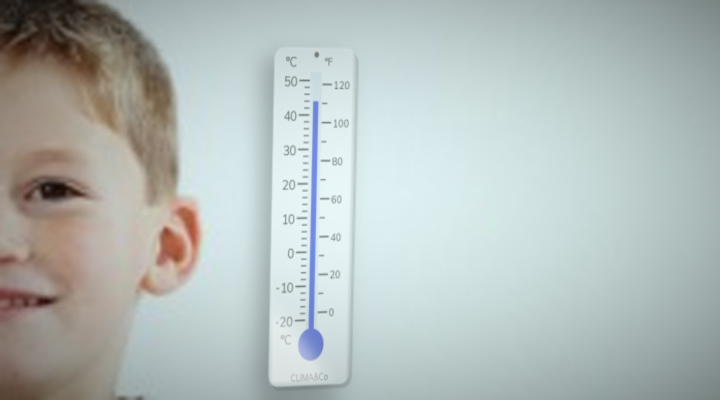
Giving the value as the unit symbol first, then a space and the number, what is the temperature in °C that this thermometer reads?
°C 44
